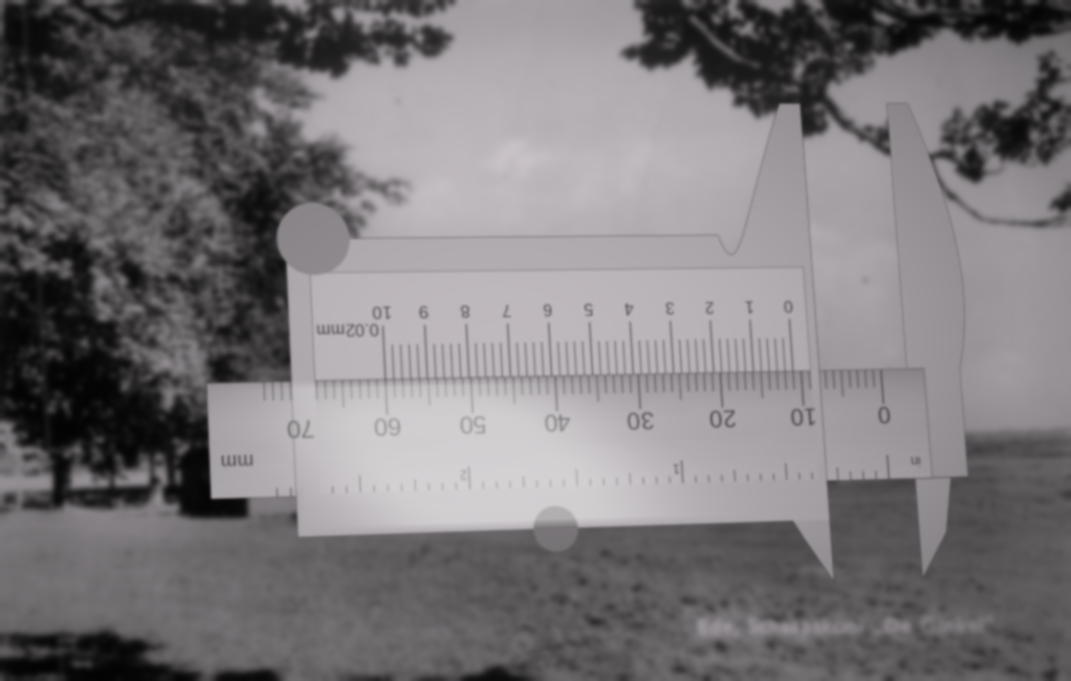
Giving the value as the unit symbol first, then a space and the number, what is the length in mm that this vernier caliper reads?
mm 11.0
